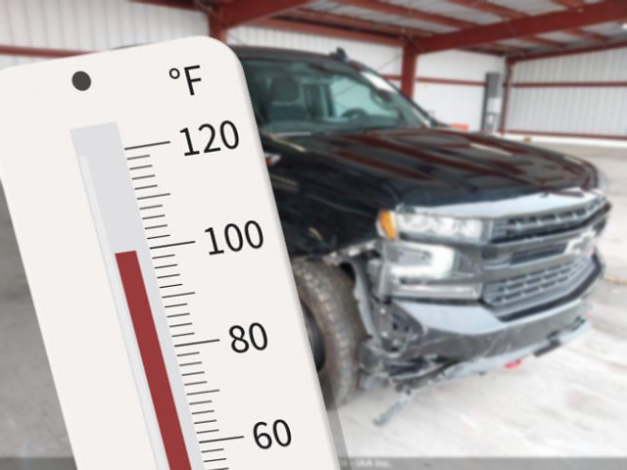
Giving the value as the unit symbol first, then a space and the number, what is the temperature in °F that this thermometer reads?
°F 100
